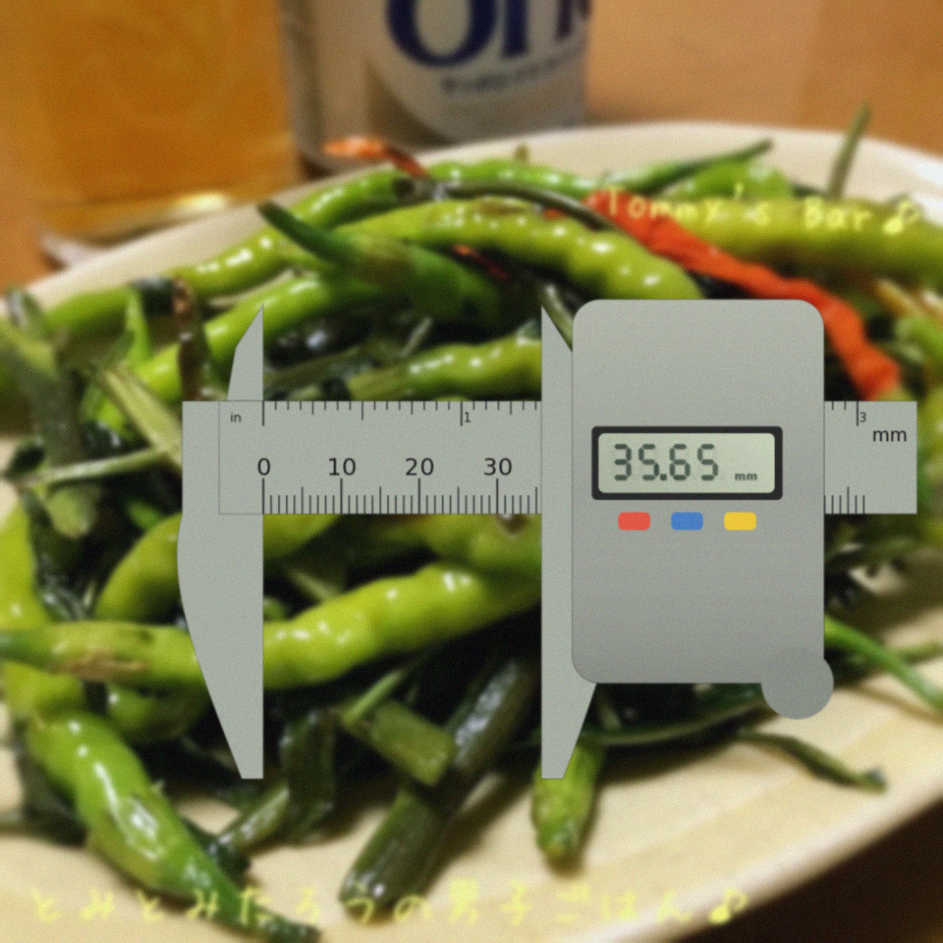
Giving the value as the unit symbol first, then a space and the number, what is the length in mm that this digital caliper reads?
mm 35.65
